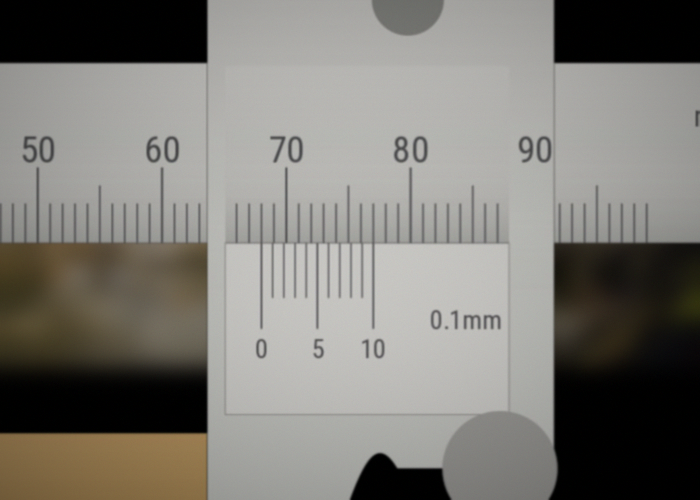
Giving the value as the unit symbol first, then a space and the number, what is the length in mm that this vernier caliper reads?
mm 68.0
